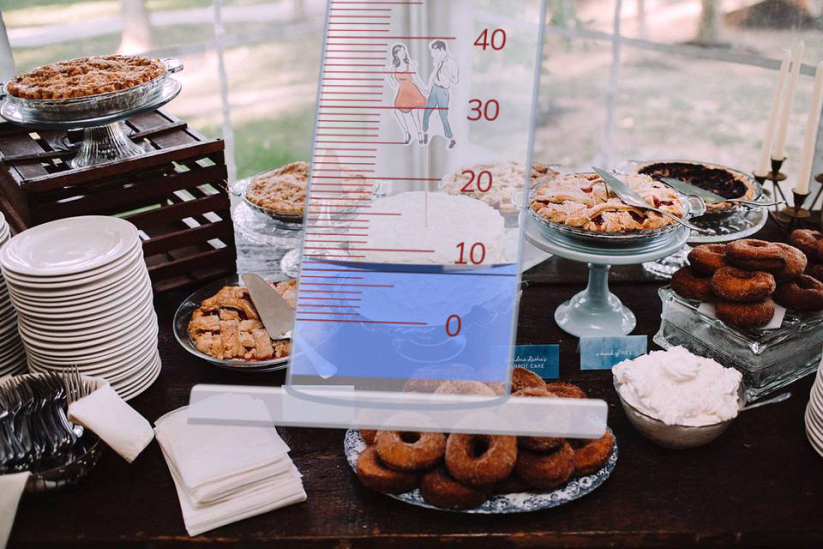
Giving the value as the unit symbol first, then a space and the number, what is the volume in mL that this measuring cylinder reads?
mL 7
